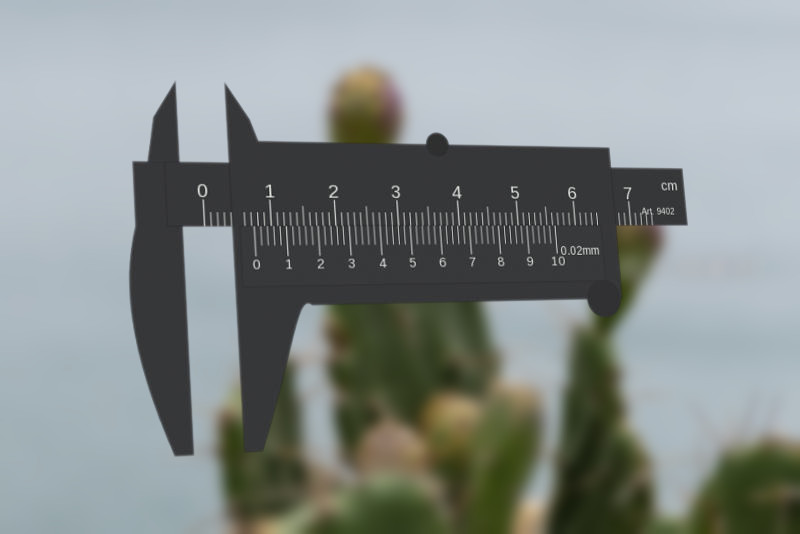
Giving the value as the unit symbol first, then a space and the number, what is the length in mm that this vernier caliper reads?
mm 7.4
